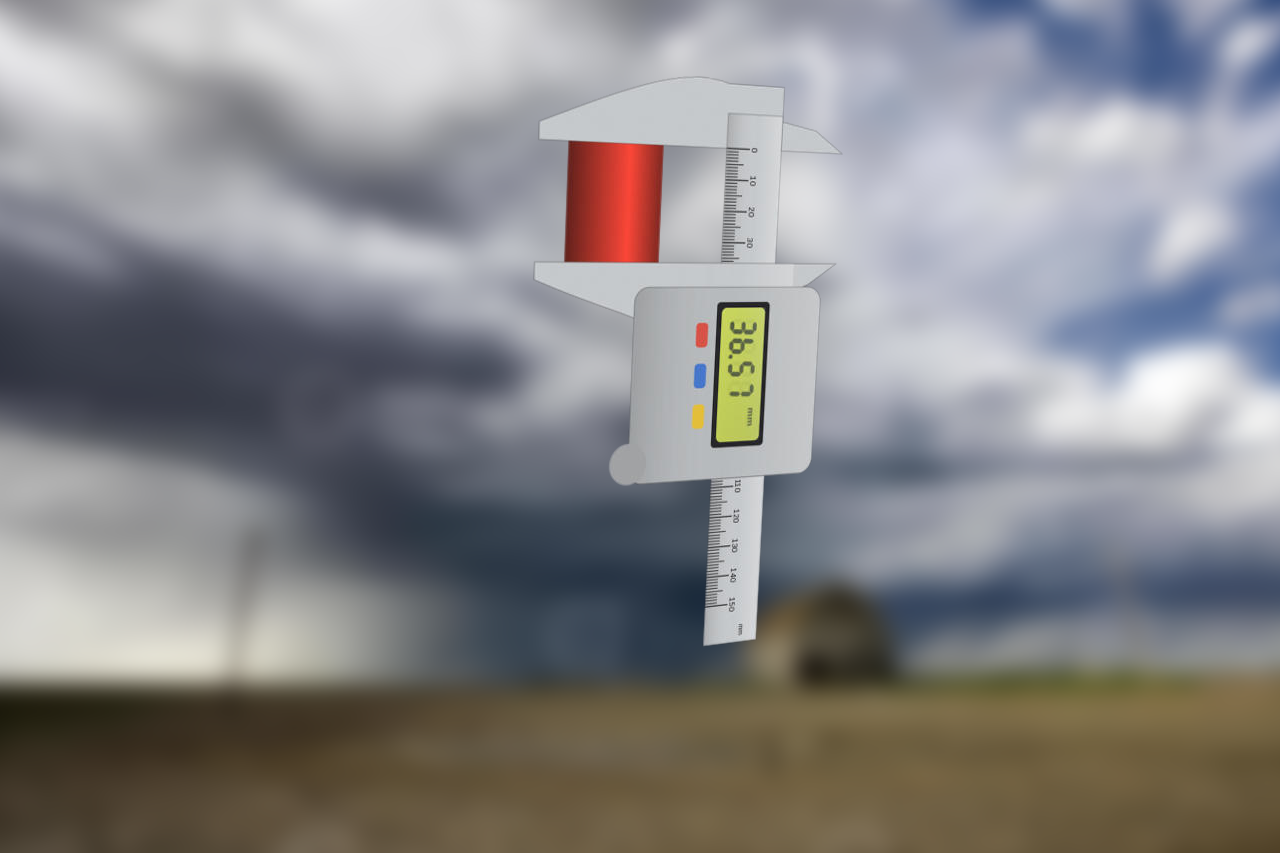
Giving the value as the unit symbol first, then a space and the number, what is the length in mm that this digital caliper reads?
mm 36.57
